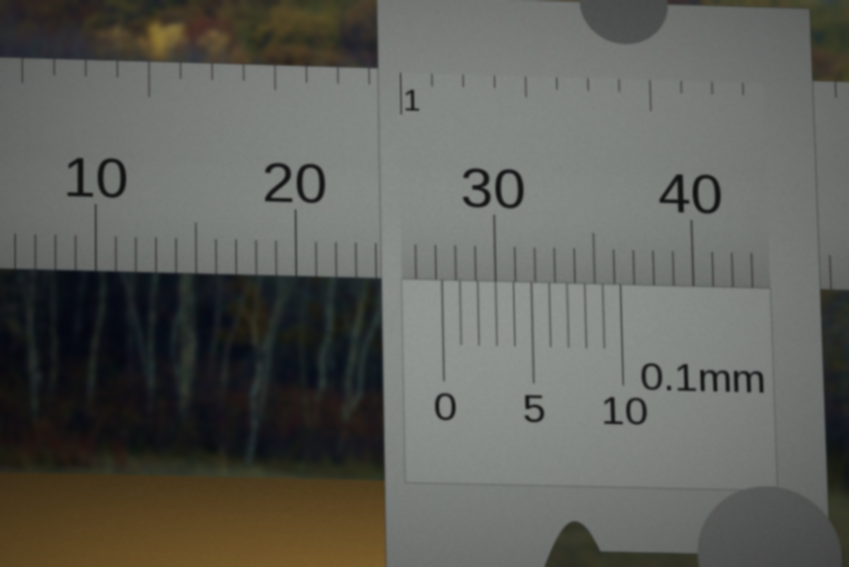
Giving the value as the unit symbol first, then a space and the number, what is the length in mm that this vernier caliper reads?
mm 27.3
